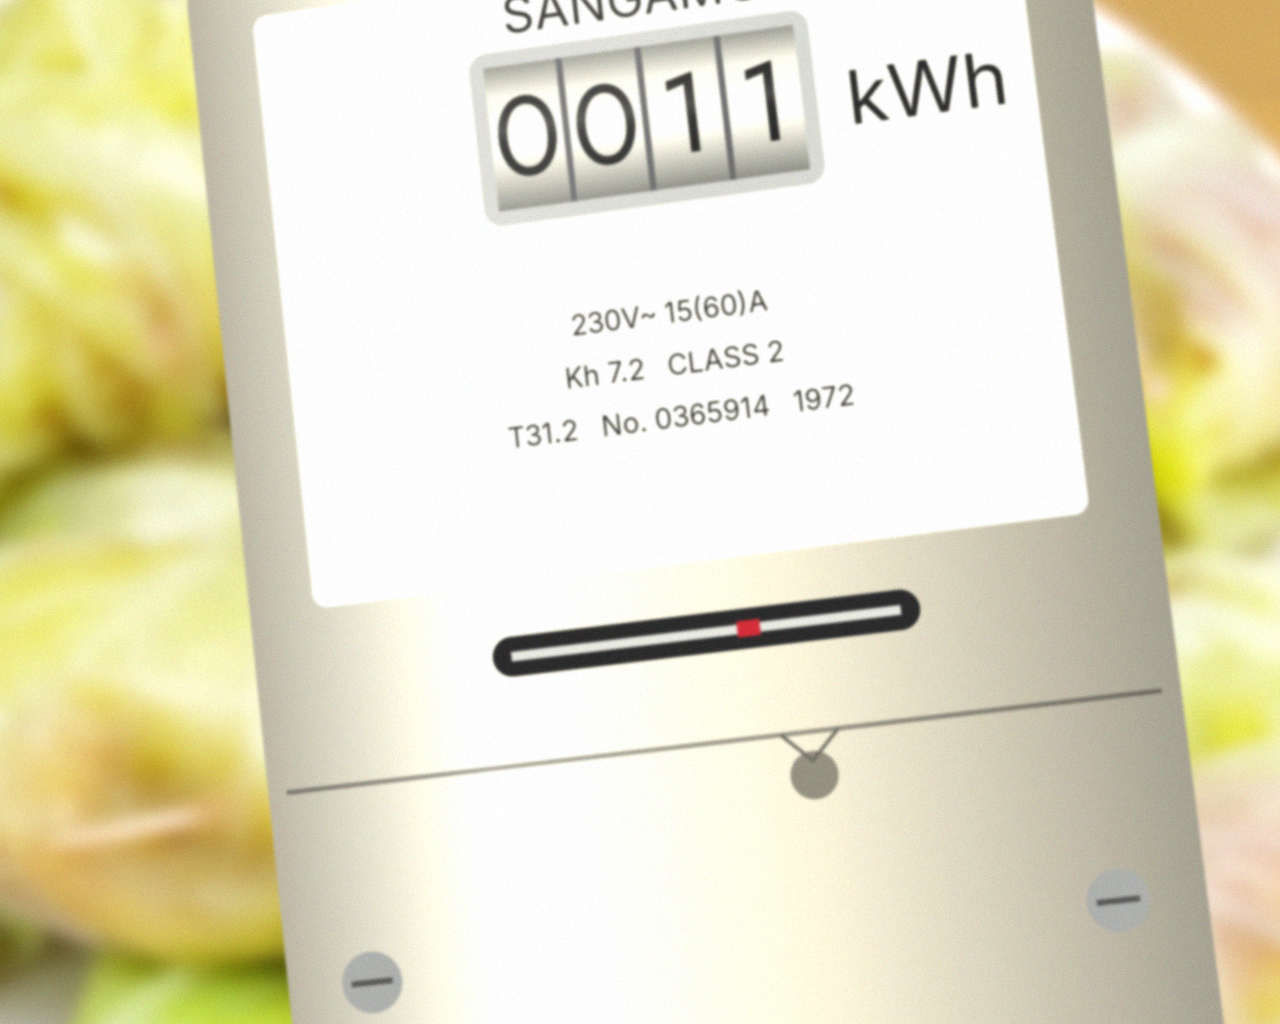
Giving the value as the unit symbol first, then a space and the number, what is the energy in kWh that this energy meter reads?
kWh 11
